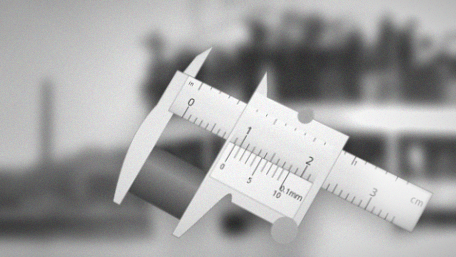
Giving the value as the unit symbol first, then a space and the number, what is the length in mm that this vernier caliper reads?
mm 9.2
